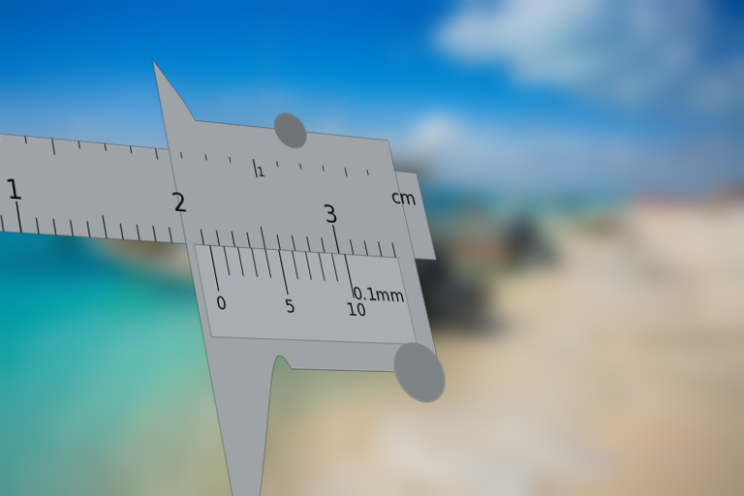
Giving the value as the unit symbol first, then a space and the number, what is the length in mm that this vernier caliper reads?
mm 21.4
